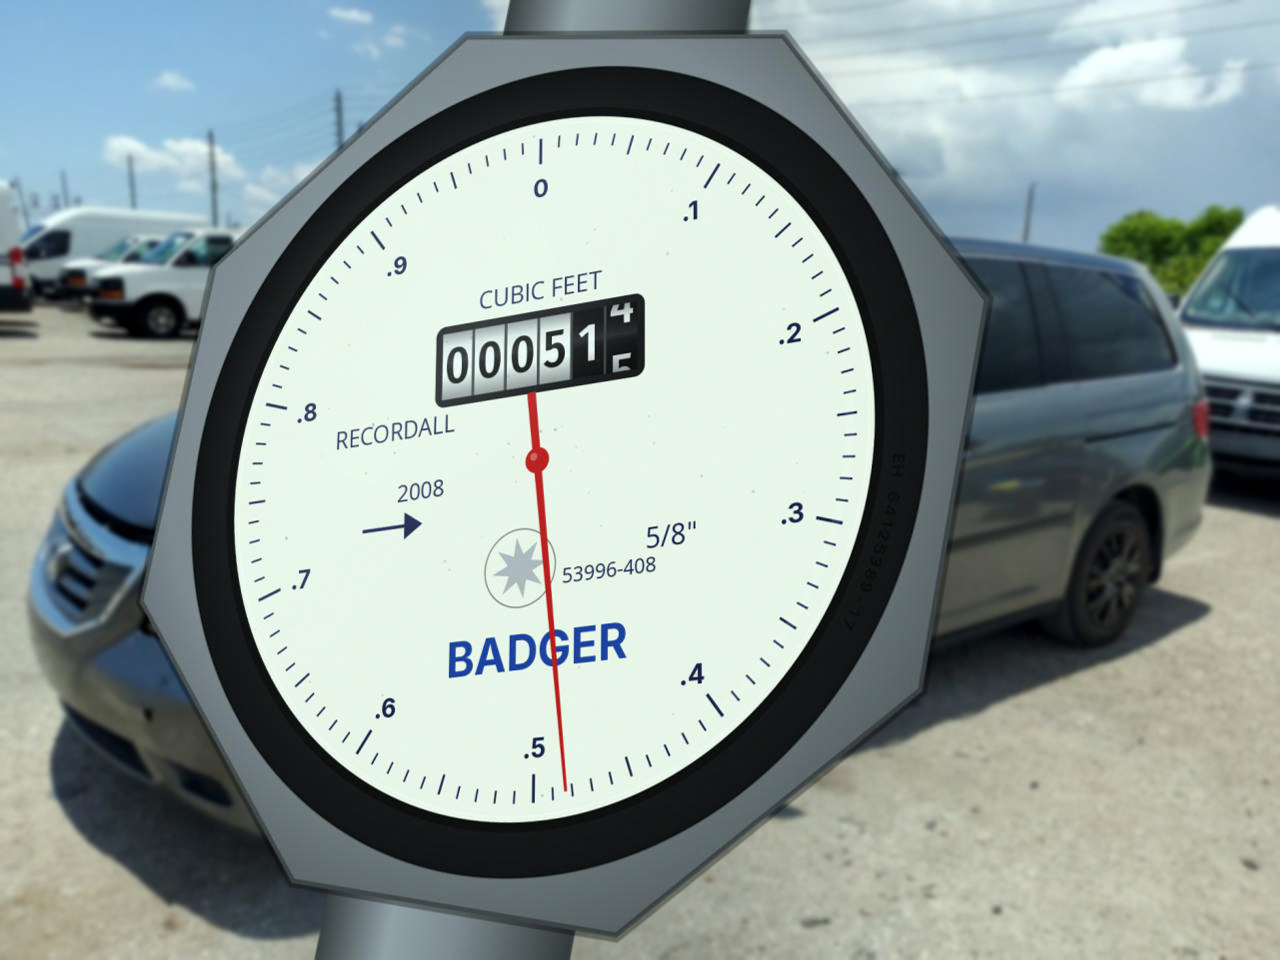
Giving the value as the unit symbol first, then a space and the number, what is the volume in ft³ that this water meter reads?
ft³ 514.48
